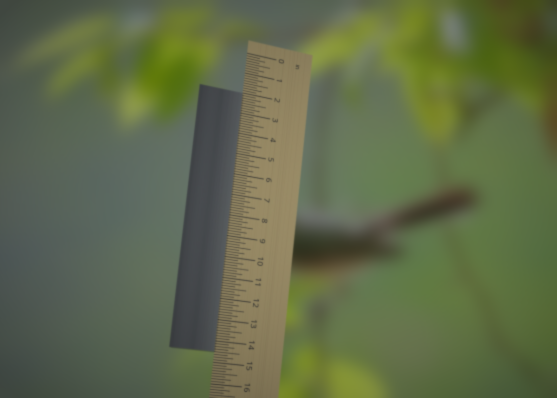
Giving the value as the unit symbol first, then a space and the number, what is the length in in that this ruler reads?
in 12.5
